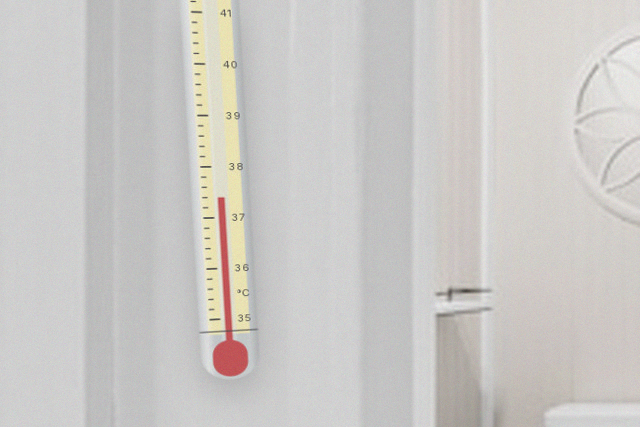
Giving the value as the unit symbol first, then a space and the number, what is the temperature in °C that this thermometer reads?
°C 37.4
